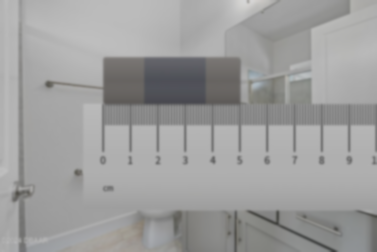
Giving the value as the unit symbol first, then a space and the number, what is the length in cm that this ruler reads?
cm 5
